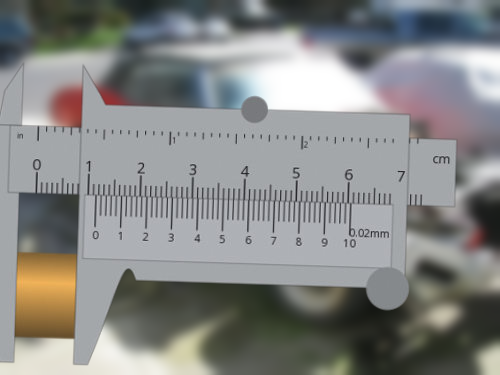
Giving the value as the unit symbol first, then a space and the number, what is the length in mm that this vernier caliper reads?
mm 11.5
